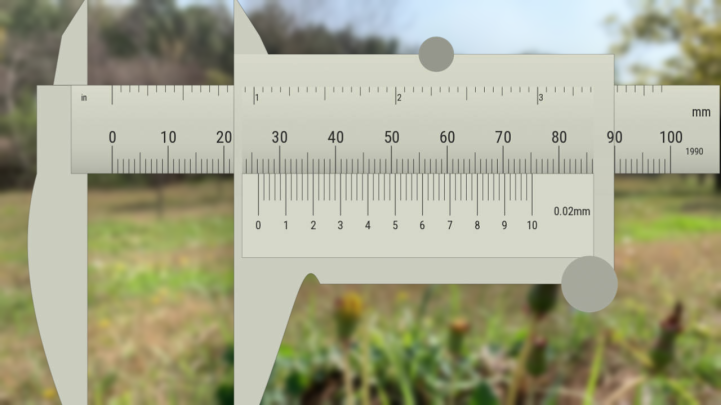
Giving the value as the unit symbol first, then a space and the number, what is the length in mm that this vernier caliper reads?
mm 26.2
